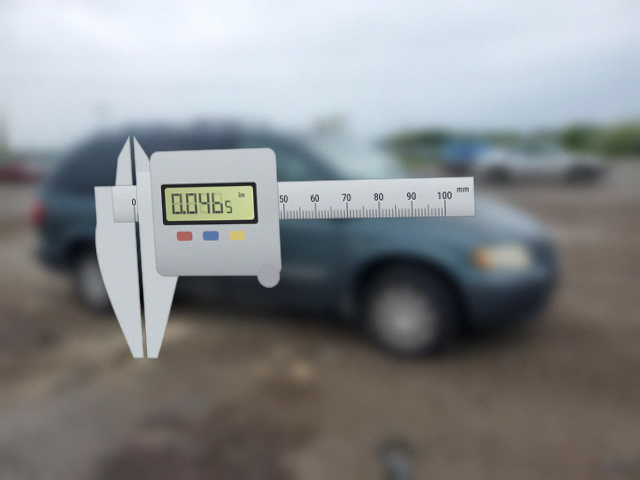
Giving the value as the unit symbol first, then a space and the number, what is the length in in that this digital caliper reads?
in 0.0465
